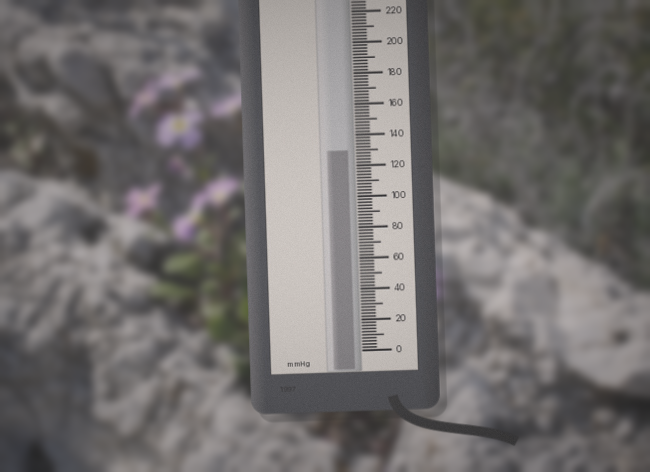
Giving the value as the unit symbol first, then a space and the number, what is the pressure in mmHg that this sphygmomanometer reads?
mmHg 130
